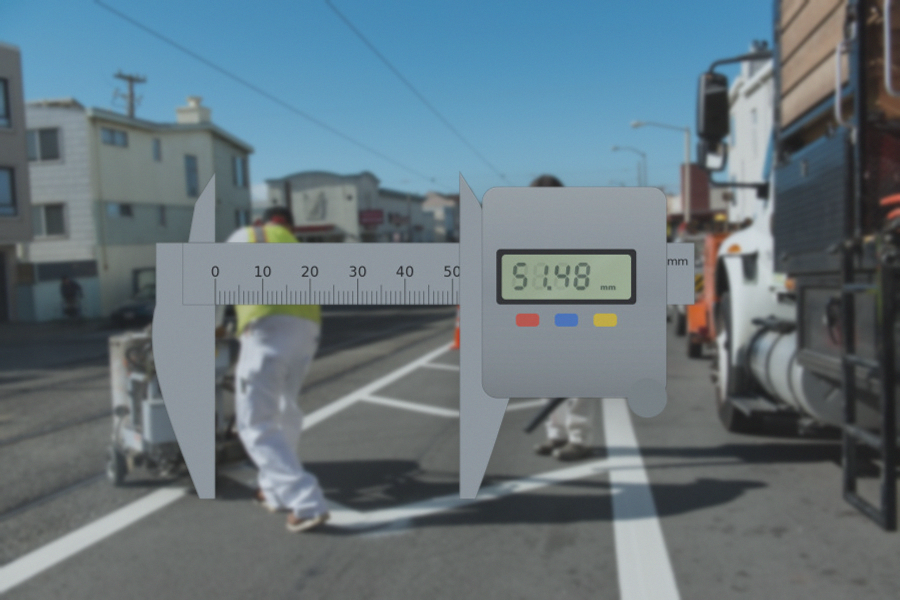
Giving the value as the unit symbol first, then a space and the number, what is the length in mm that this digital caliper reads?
mm 51.48
